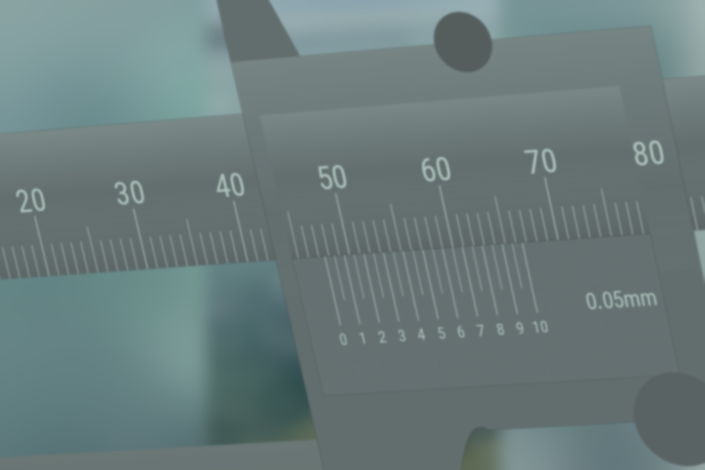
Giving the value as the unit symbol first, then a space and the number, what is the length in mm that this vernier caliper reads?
mm 47.6
